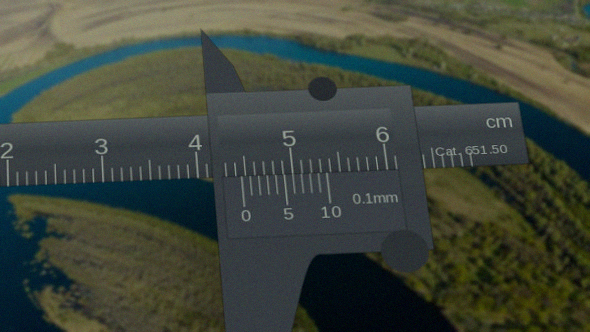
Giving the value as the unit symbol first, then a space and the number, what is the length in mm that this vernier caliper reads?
mm 44.6
